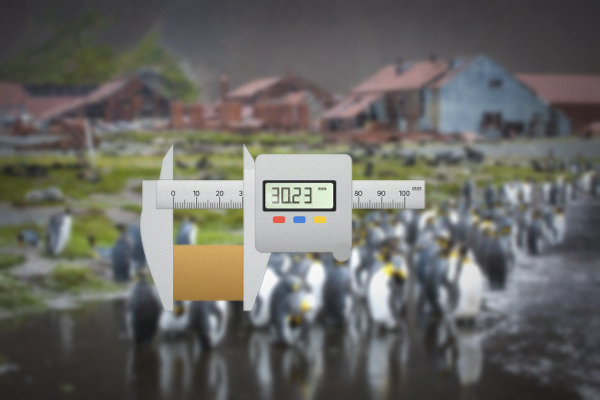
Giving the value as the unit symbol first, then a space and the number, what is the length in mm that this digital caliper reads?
mm 30.23
